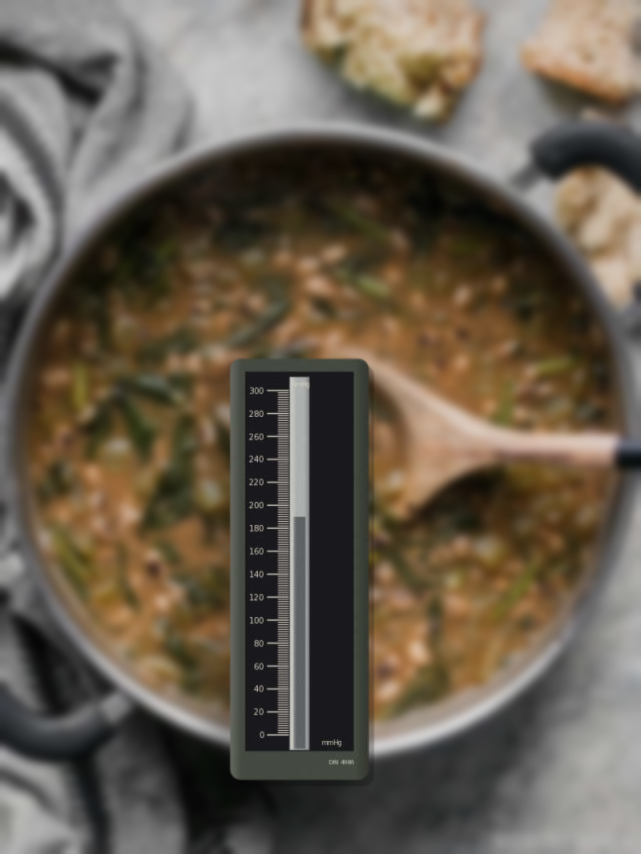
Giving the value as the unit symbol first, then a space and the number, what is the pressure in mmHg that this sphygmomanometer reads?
mmHg 190
